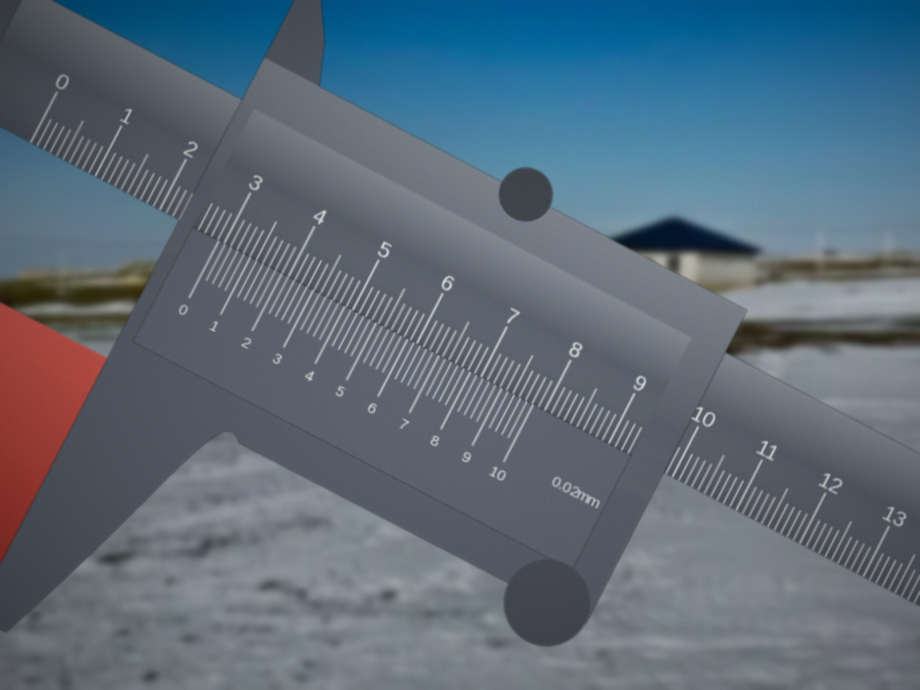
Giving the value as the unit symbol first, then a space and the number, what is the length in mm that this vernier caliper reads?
mm 29.2
